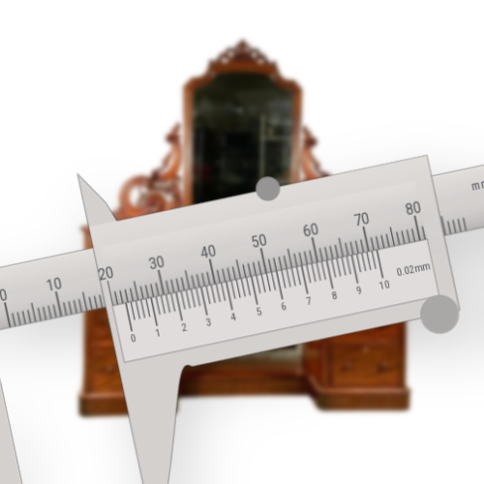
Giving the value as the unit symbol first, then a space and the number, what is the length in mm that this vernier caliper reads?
mm 22.6
